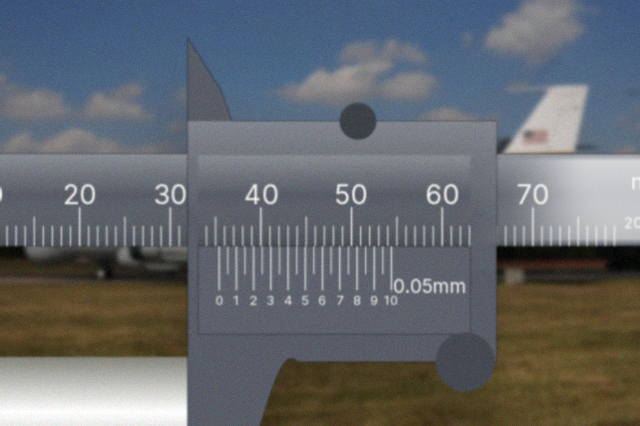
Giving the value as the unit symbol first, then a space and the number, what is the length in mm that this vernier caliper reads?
mm 35.4
